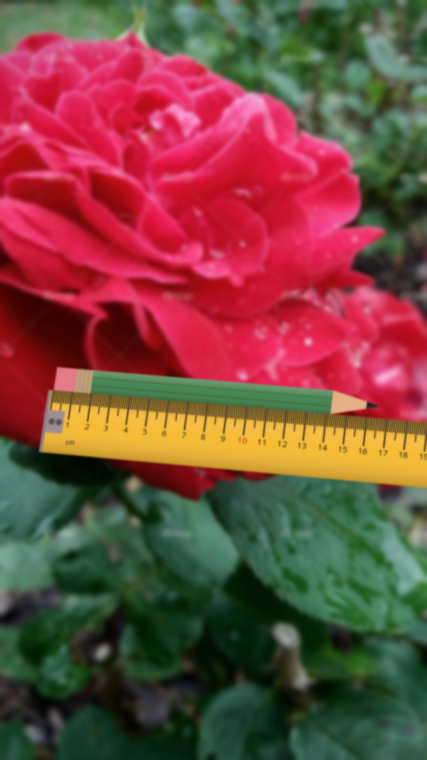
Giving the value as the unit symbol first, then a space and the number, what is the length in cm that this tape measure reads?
cm 16.5
